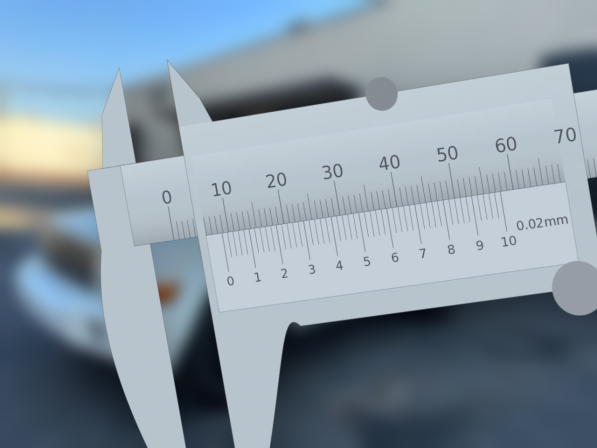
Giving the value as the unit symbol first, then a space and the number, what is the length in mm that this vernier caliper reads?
mm 8.8
